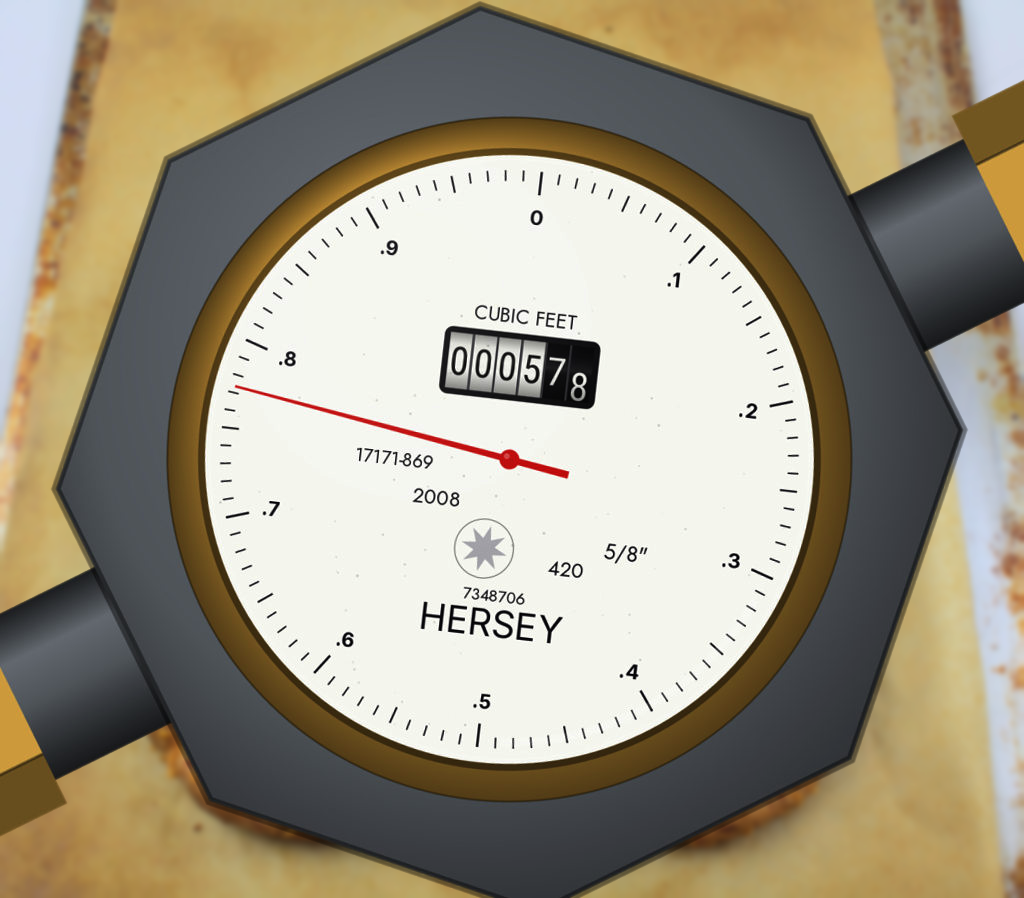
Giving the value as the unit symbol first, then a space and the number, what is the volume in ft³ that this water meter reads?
ft³ 577.77
